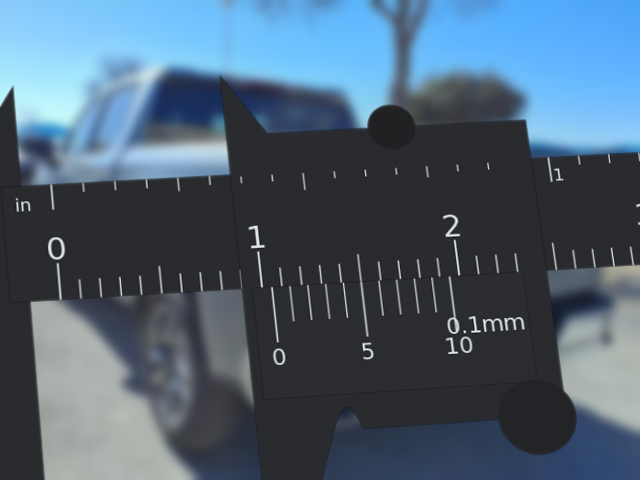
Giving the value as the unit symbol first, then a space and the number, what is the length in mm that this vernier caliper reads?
mm 10.5
